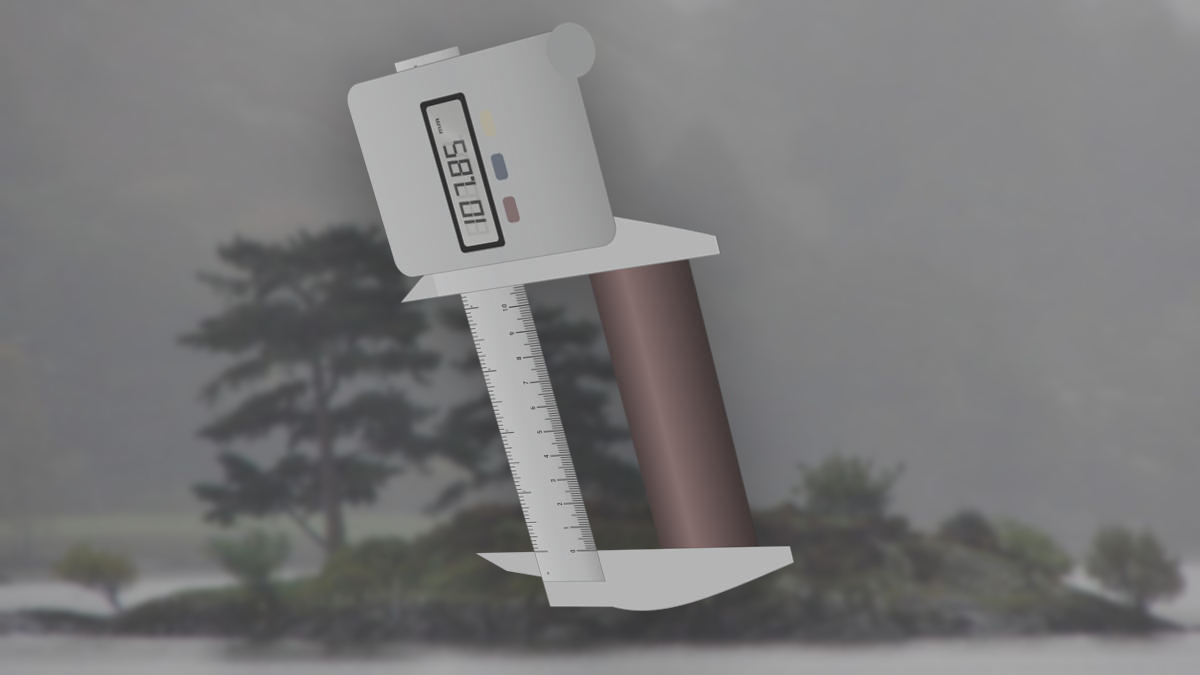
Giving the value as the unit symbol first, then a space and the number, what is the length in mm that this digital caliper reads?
mm 107.85
